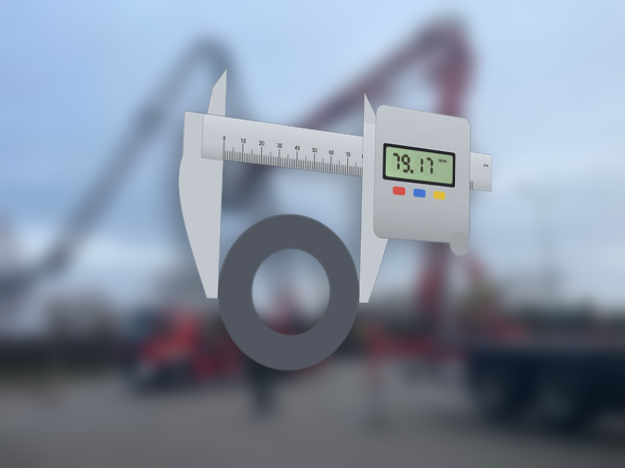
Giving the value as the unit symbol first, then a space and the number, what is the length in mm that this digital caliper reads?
mm 79.17
